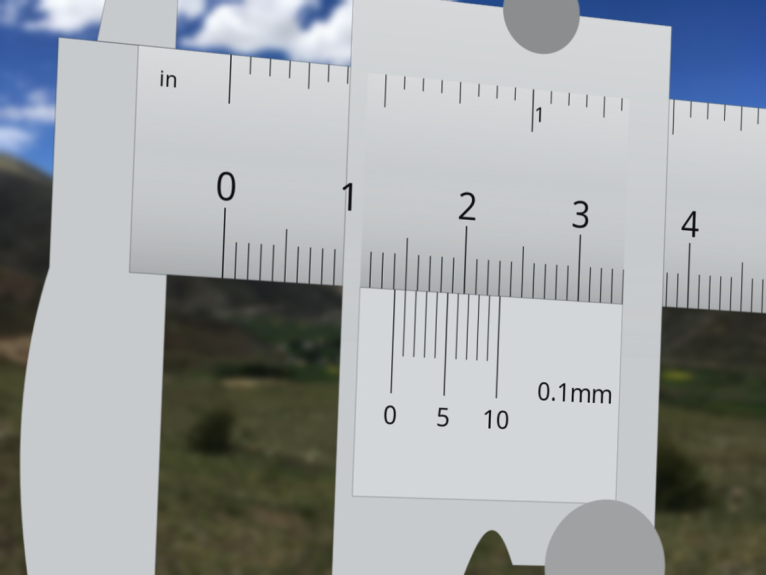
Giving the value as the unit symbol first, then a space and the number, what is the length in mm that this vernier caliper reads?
mm 14.1
